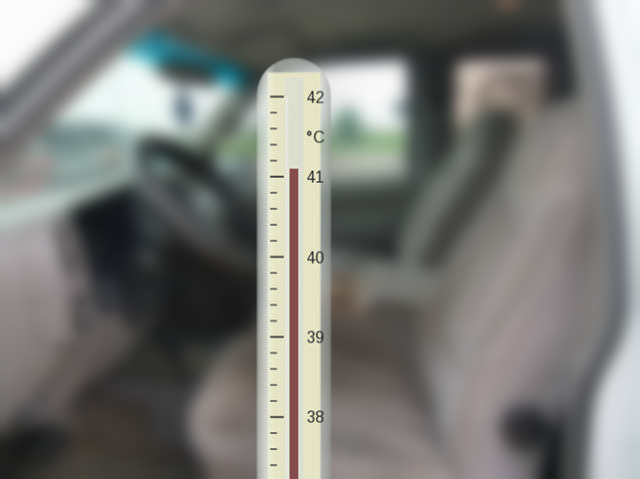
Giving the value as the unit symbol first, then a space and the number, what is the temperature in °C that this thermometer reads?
°C 41.1
